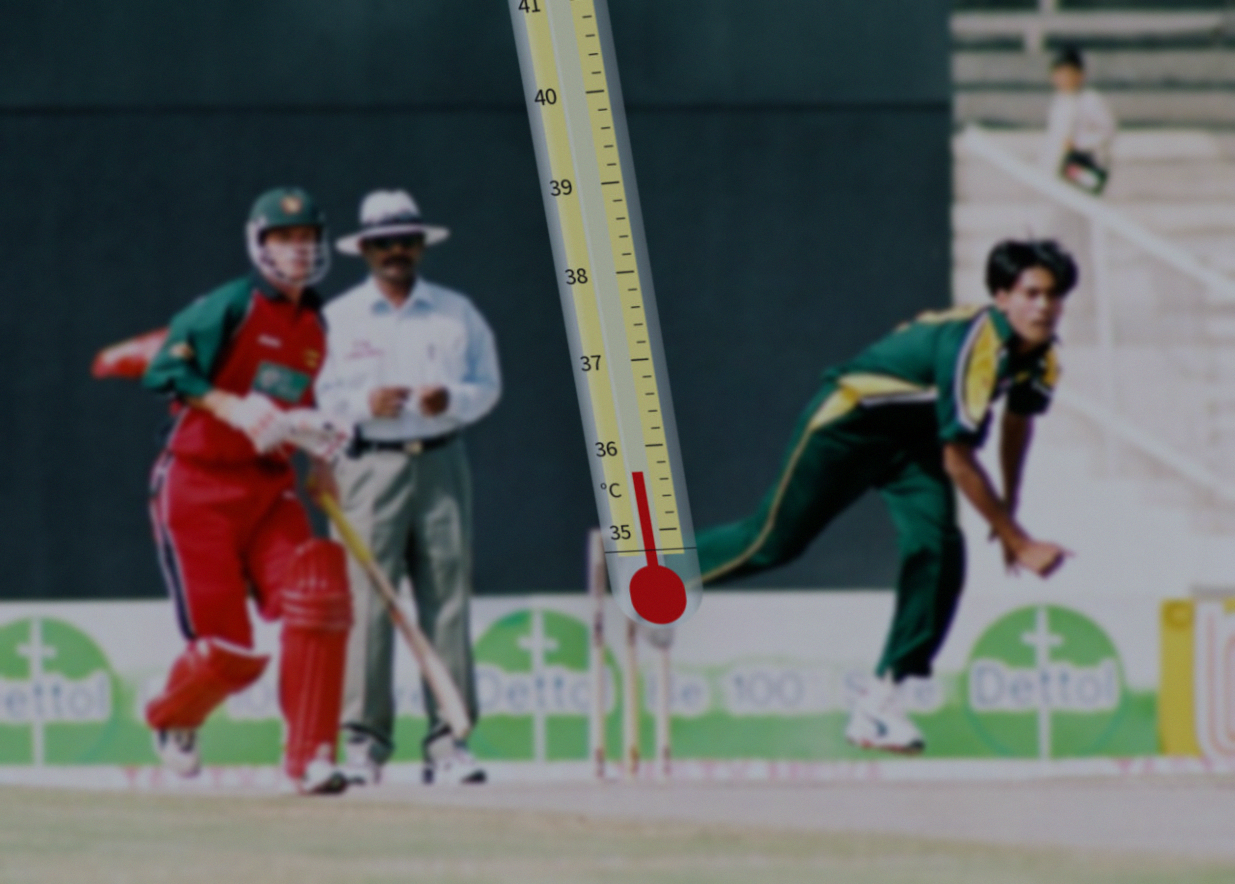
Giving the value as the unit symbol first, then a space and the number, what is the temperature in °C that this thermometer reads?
°C 35.7
